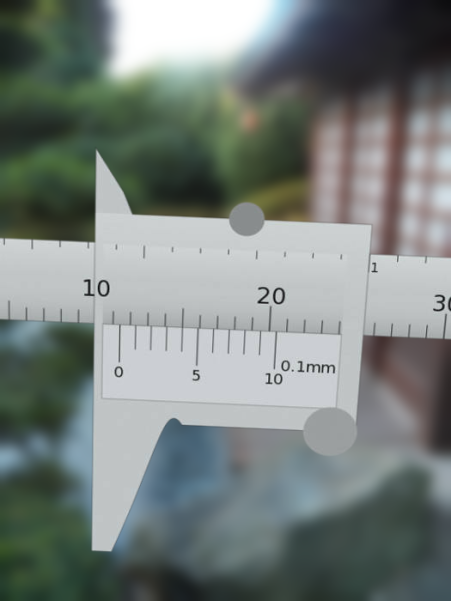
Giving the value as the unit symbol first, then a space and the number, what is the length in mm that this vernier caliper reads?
mm 11.4
